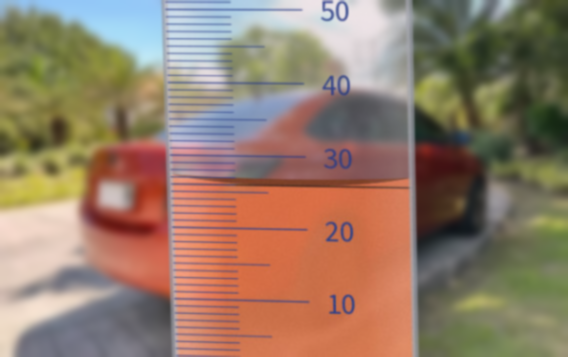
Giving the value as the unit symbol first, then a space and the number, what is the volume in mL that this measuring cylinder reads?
mL 26
